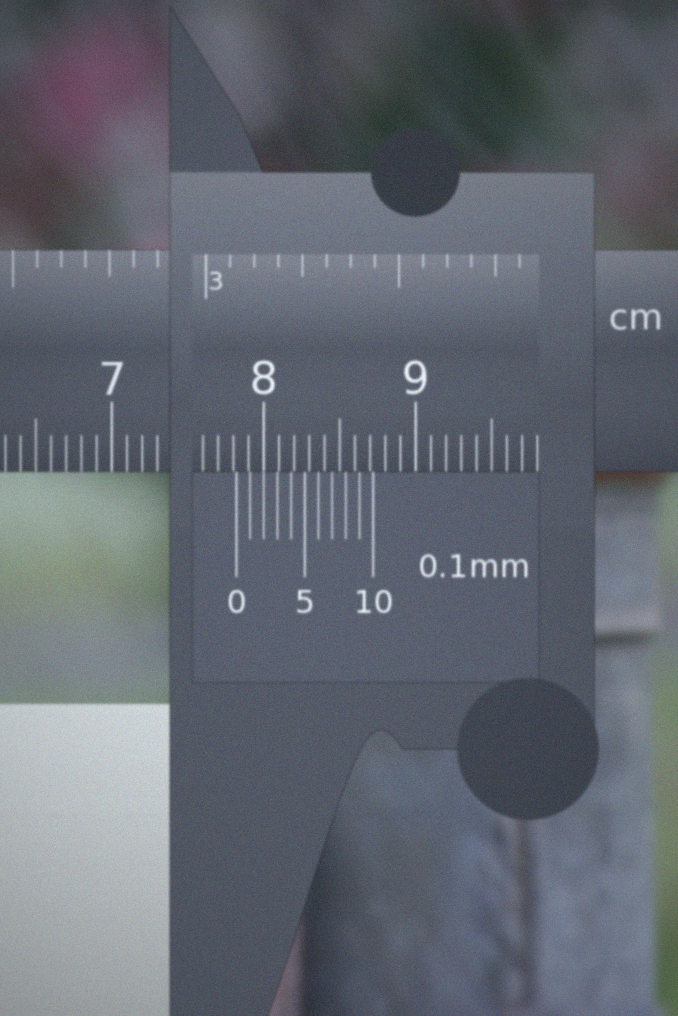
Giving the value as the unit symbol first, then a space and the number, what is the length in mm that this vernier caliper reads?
mm 78.2
